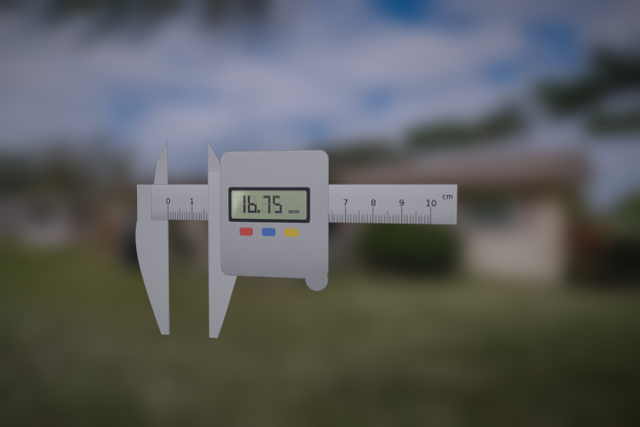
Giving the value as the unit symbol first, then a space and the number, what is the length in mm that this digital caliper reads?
mm 16.75
